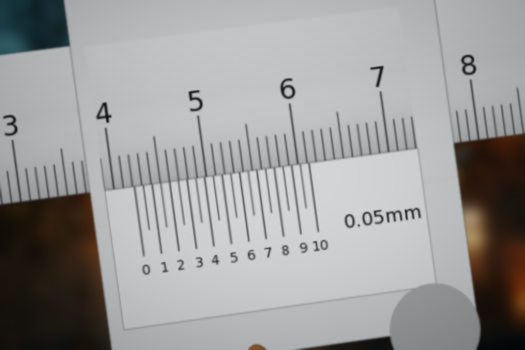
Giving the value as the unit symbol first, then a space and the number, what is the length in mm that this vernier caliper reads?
mm 42.2
